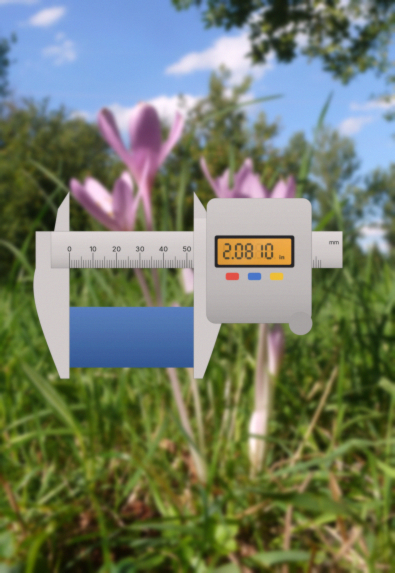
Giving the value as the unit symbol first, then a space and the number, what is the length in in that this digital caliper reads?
in 2.0810
